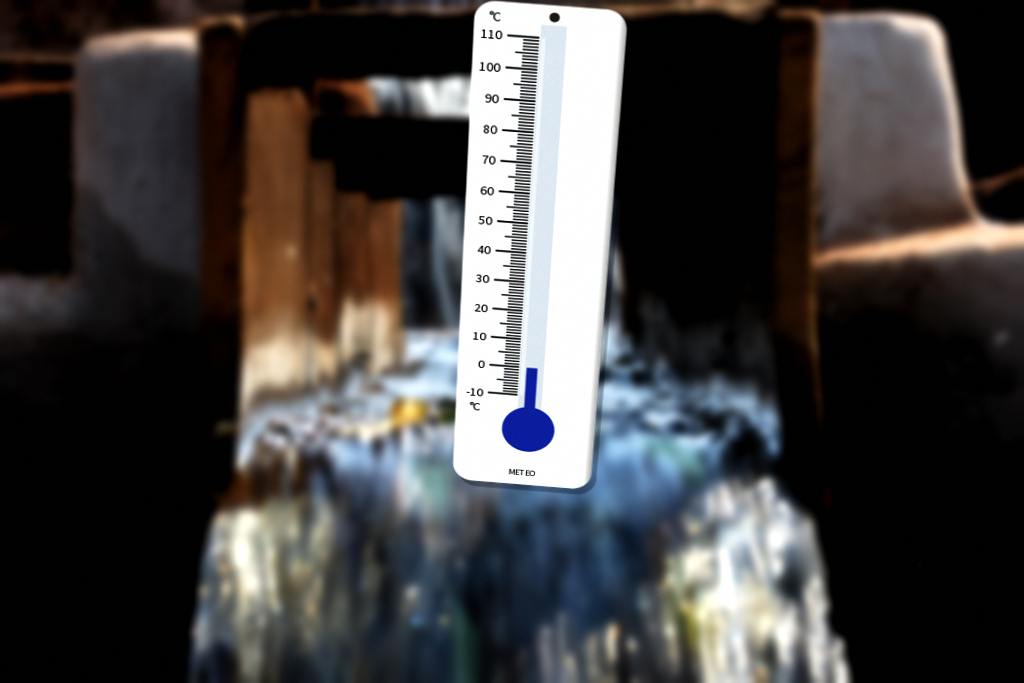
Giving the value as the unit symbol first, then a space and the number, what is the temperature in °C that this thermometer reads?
°C 0
